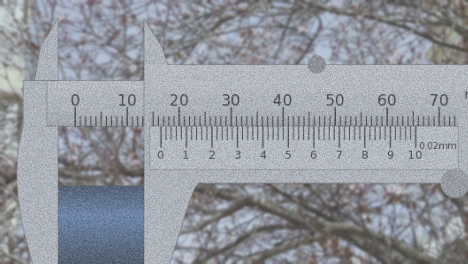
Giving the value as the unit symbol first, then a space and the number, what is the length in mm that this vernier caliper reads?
mm 16.5
